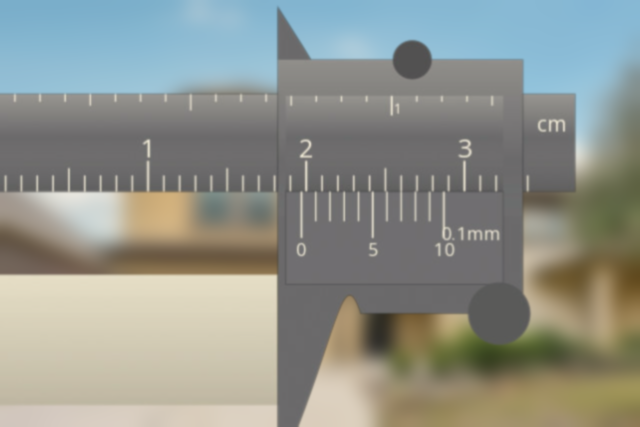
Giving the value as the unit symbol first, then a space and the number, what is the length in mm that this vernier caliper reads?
mm 19.7
